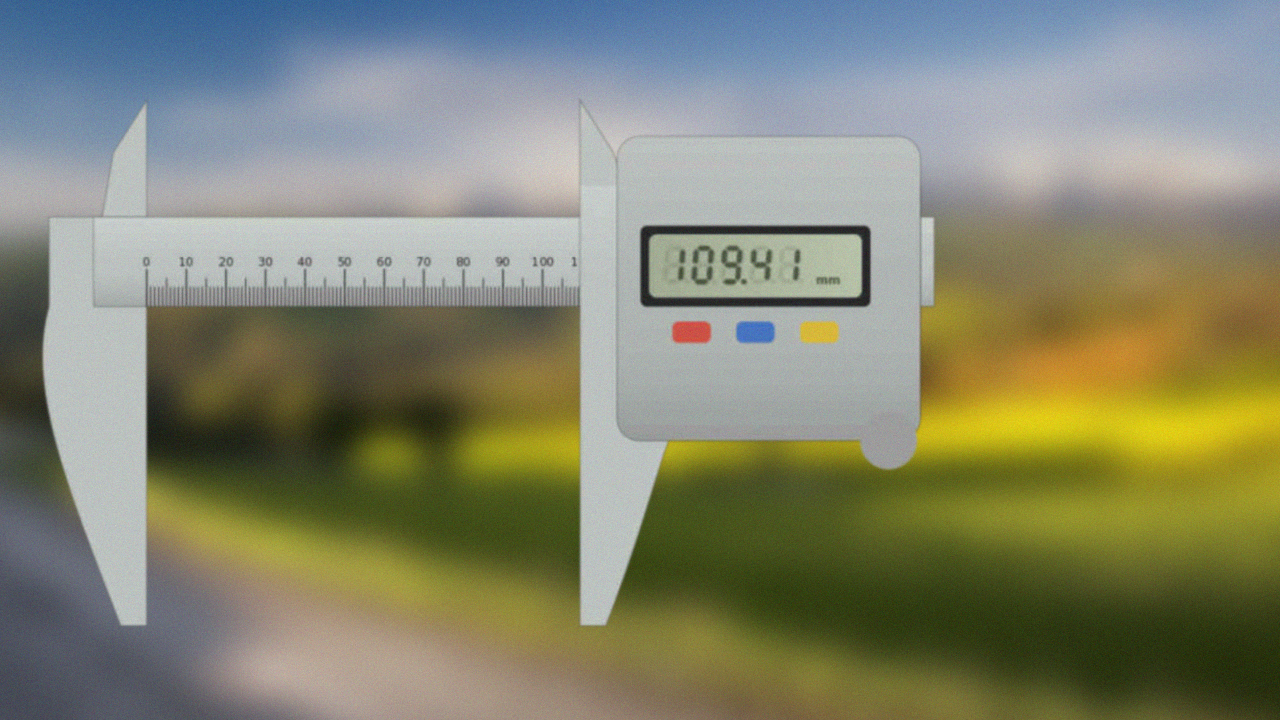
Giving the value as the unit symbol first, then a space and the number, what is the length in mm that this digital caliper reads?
mm 109.41
